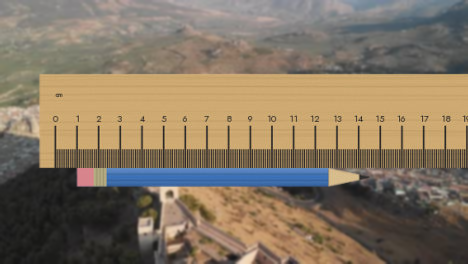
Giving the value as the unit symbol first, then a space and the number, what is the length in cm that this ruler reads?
cm 13.5
